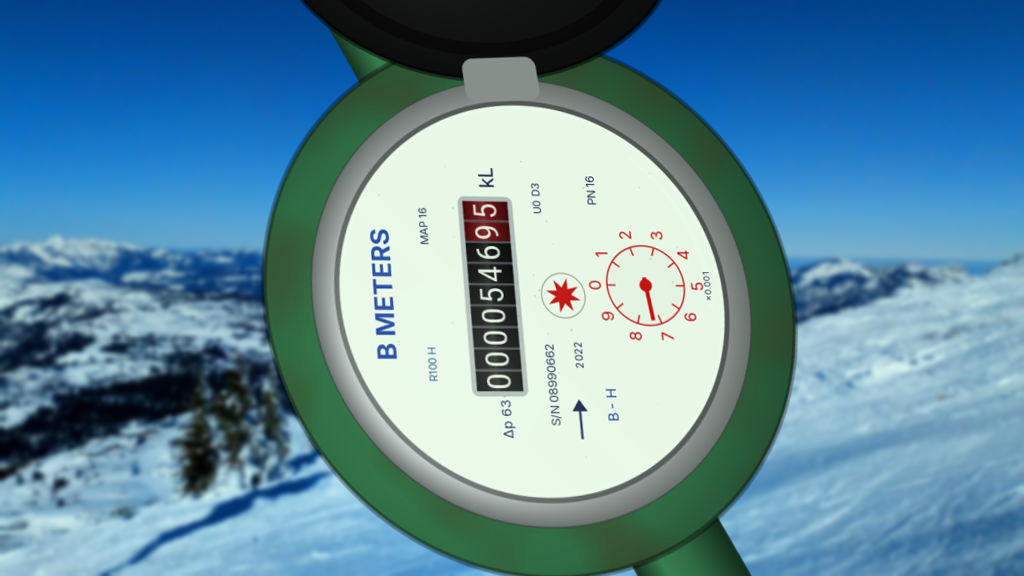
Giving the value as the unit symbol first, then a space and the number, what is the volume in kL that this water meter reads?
kL 546.957
